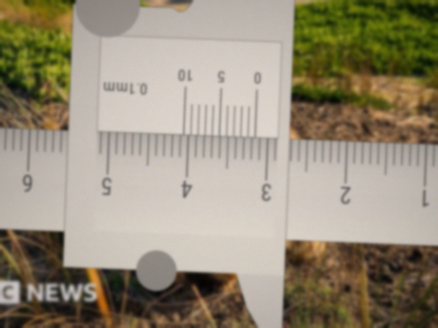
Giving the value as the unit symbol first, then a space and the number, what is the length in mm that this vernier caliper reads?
mm 31.6
